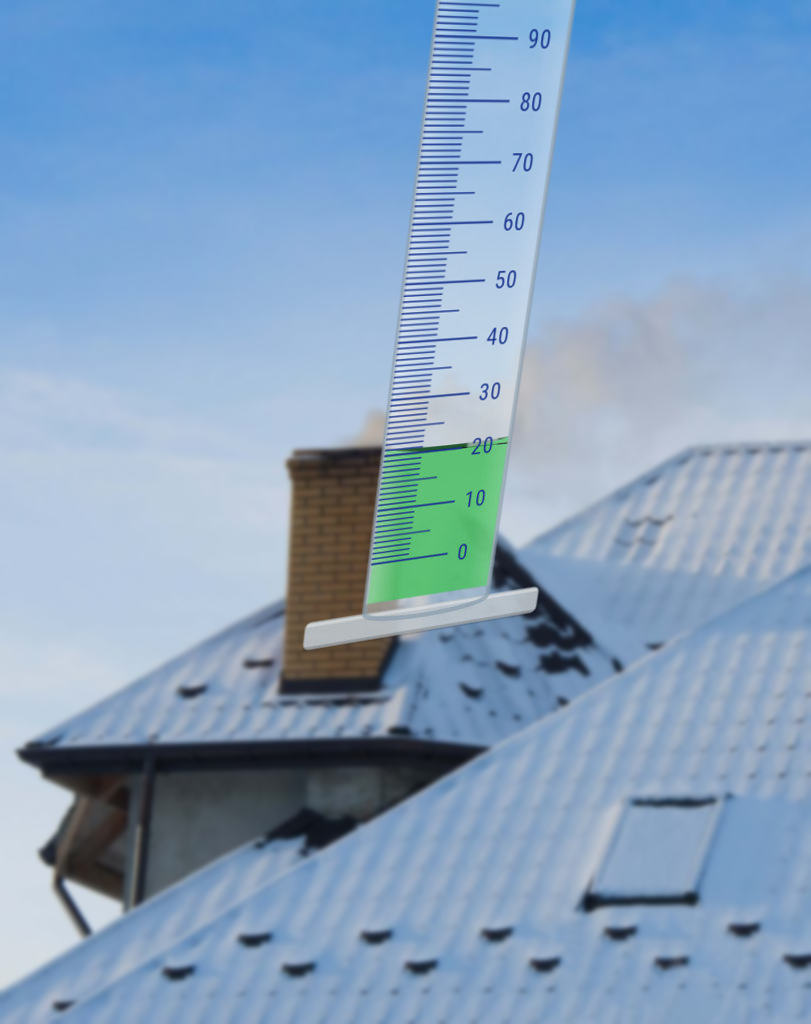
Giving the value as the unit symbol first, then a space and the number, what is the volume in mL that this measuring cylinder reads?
mL 20
